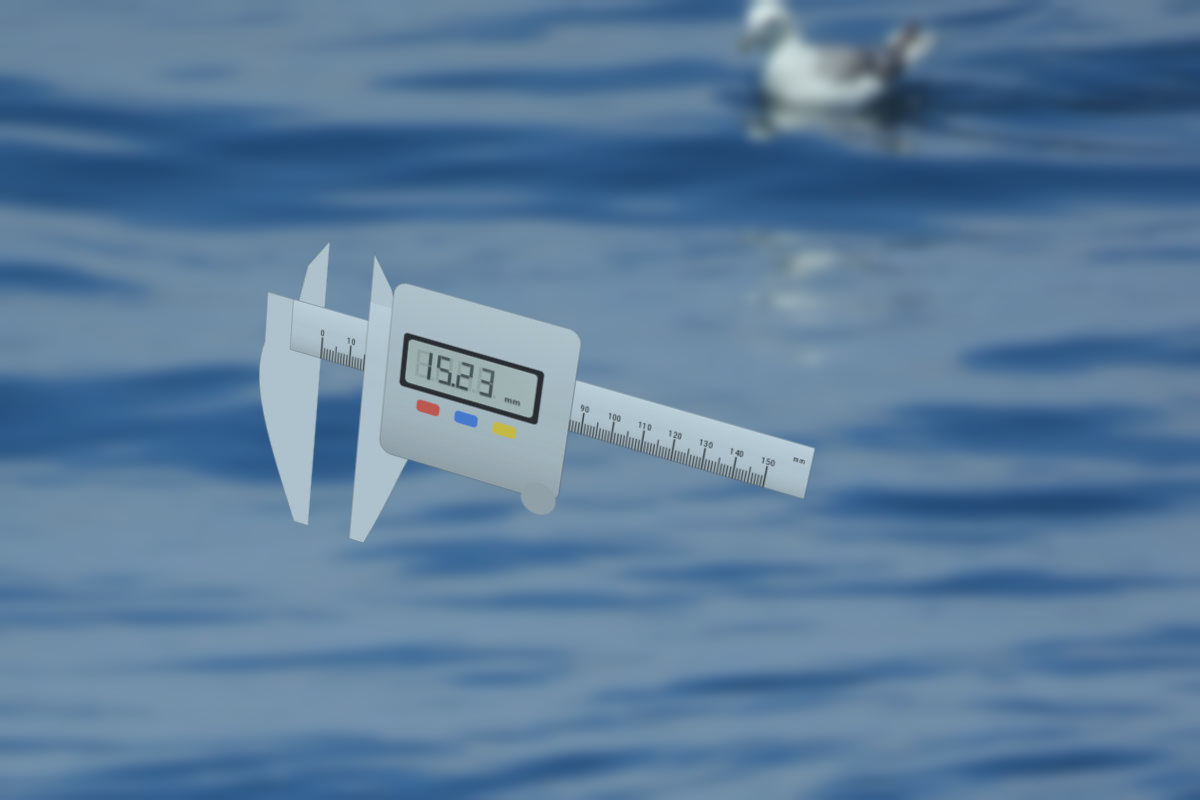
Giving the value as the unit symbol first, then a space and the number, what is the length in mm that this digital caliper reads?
mm 15.23
